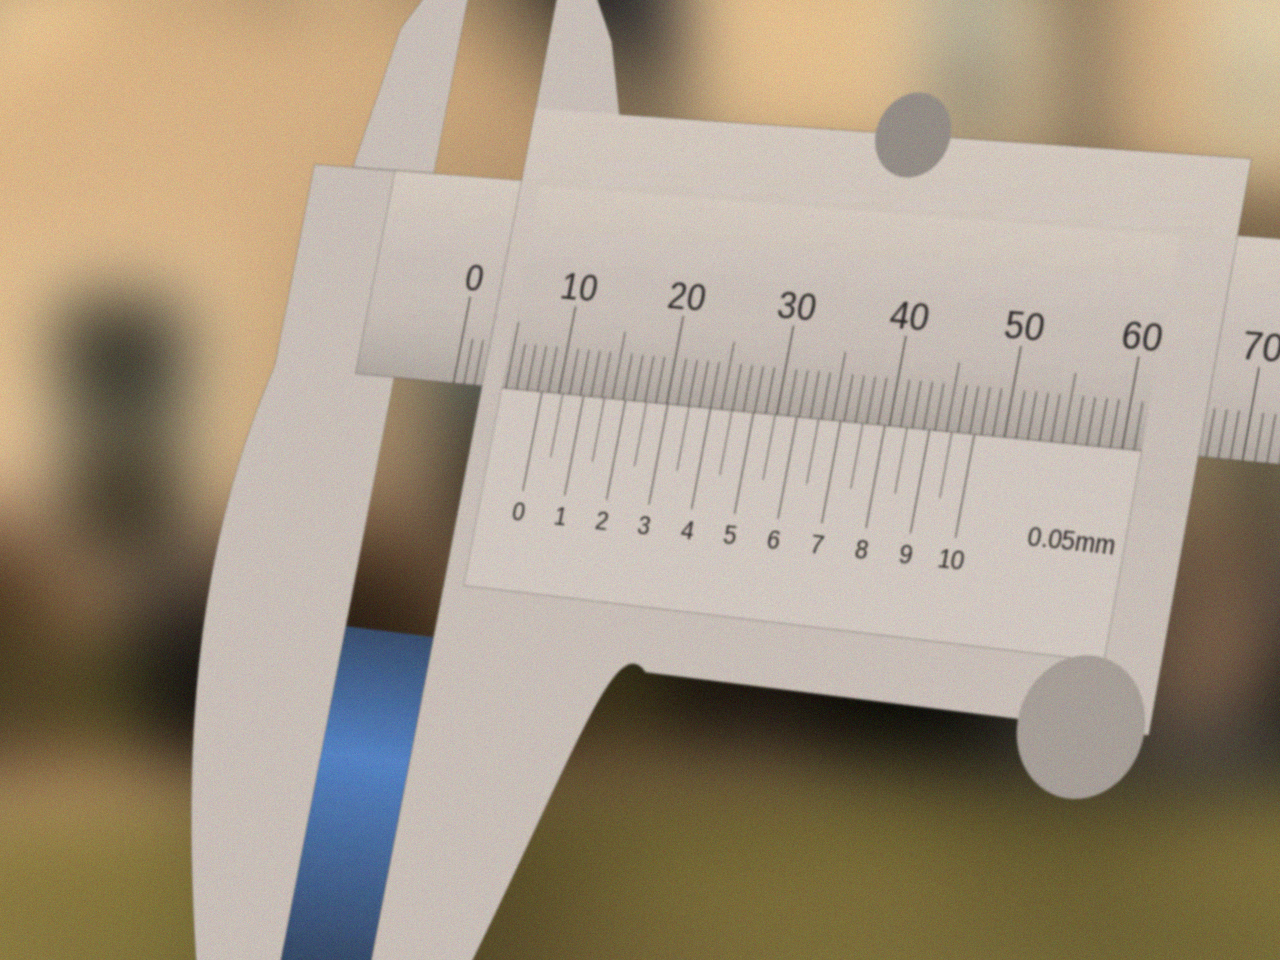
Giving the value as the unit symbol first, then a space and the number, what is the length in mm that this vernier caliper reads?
mm 8.4
